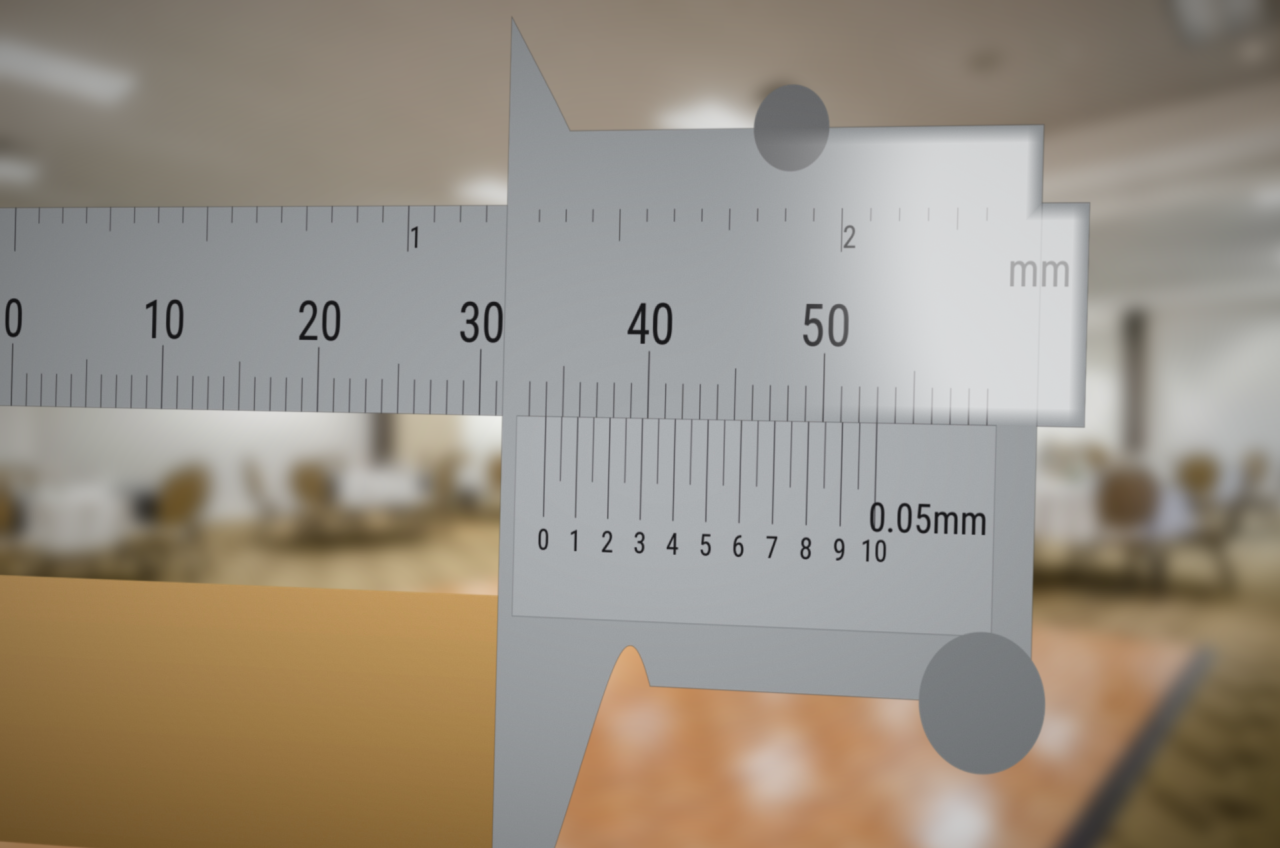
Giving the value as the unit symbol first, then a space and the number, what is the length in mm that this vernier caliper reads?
mm 34.0
